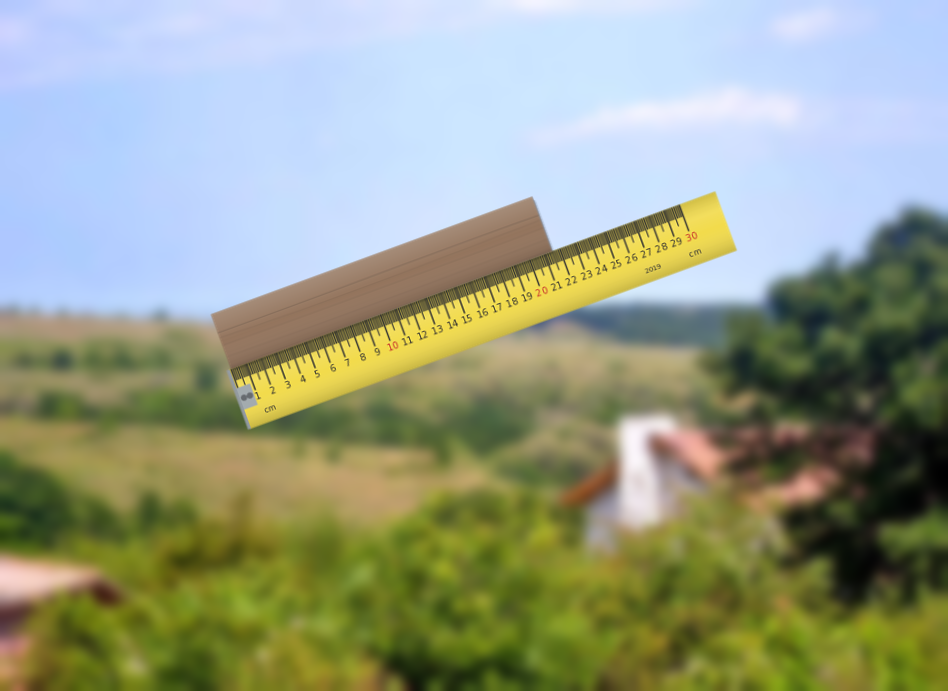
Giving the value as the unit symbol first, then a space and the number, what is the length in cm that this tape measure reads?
cm 21.5
